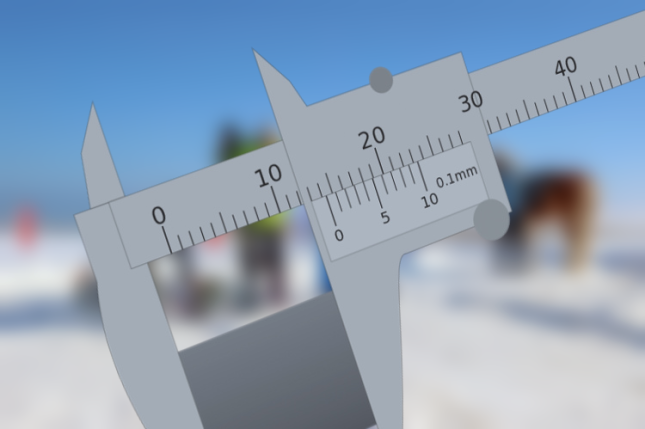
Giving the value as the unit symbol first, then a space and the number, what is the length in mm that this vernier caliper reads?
mm 14.4
